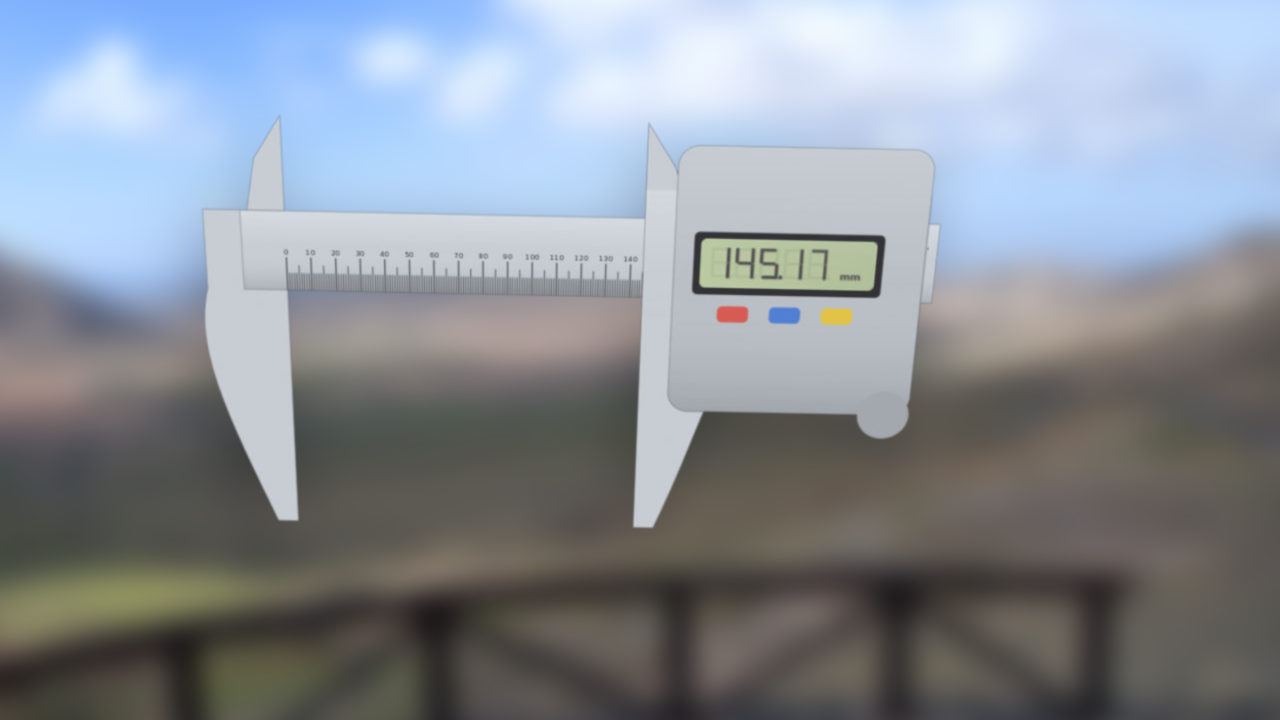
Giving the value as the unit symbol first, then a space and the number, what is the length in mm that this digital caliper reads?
mm 145.17
